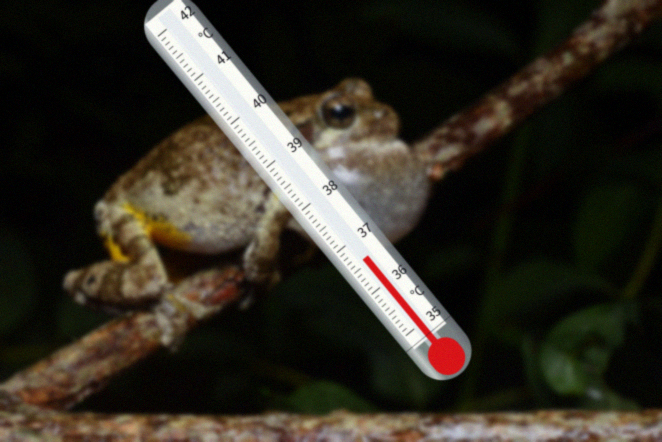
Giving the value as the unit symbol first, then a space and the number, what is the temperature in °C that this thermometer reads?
°C 36.6
